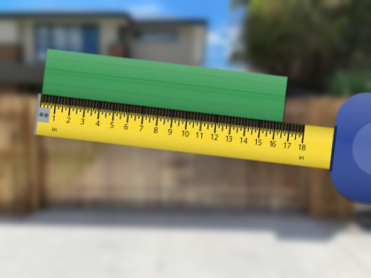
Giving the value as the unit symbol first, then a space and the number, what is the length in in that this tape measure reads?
in 16.5
